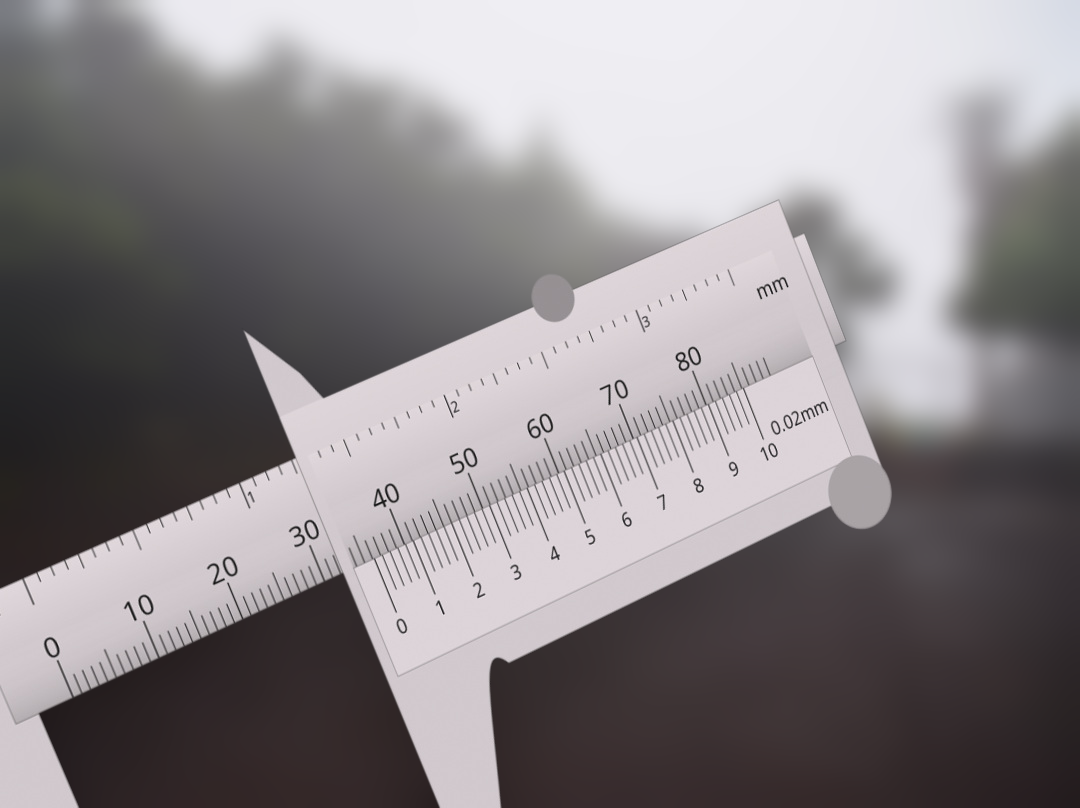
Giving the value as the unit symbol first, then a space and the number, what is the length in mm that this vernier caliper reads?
mm 36.2
